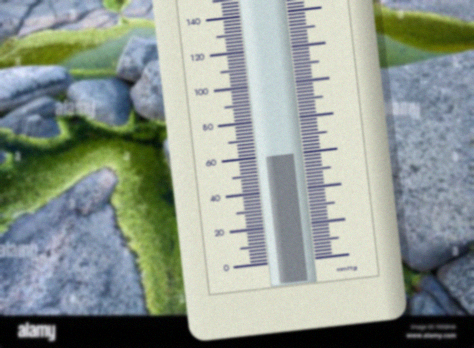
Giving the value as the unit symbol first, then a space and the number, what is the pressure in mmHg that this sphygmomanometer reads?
mmHg 60
